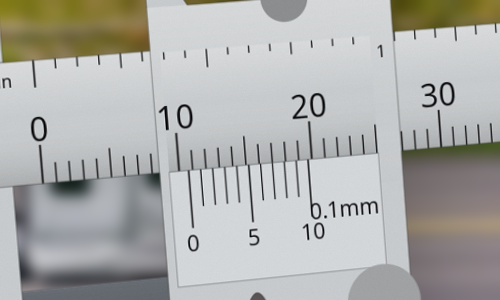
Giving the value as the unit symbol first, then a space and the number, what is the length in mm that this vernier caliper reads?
mm 10.7
